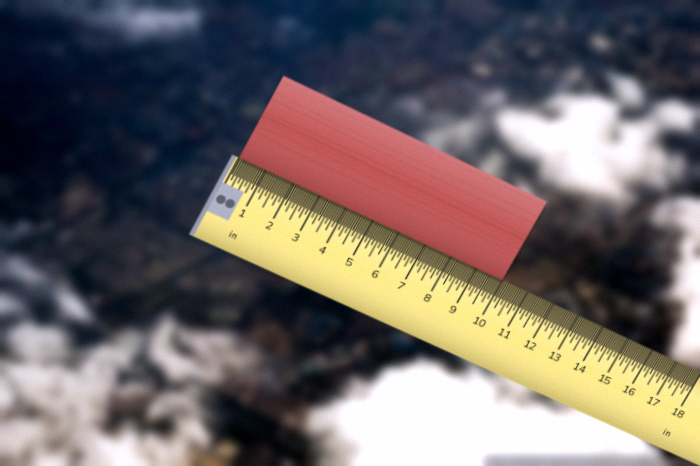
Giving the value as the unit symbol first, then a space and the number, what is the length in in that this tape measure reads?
in 10
